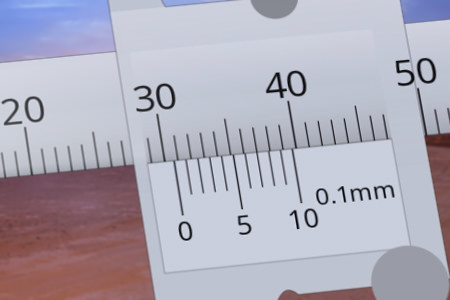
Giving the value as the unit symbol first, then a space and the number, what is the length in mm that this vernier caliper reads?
mm 30.7
